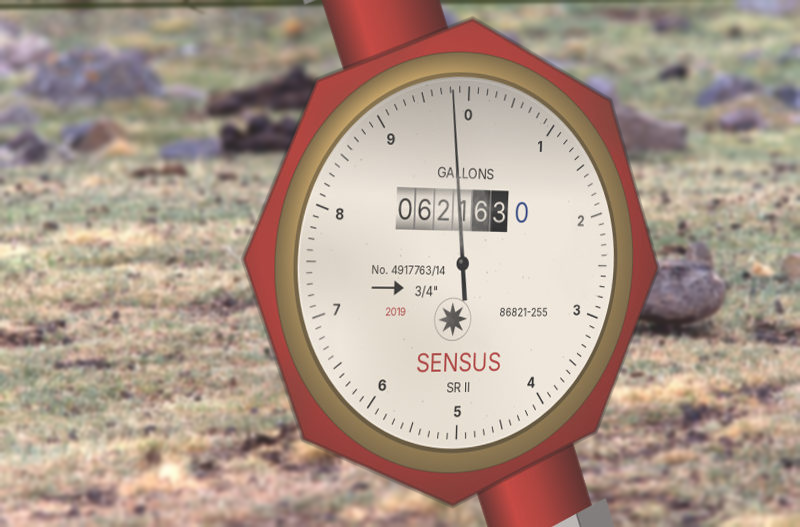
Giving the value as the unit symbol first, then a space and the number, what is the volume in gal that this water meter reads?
gal 621629.8
